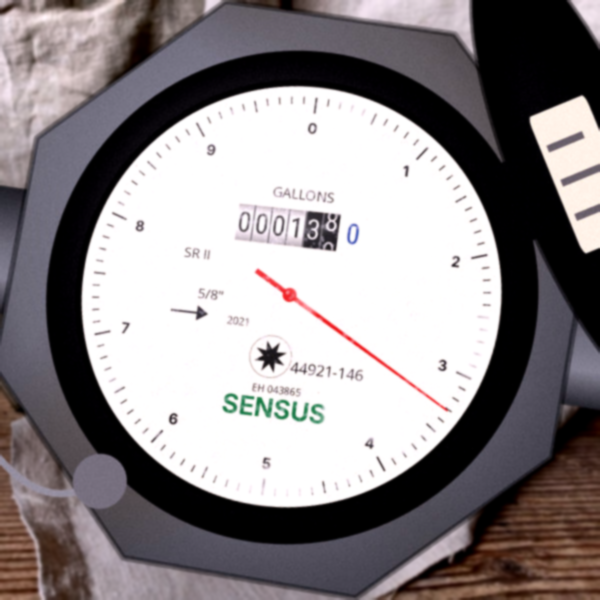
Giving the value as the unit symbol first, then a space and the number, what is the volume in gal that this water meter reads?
gal 1383.3
